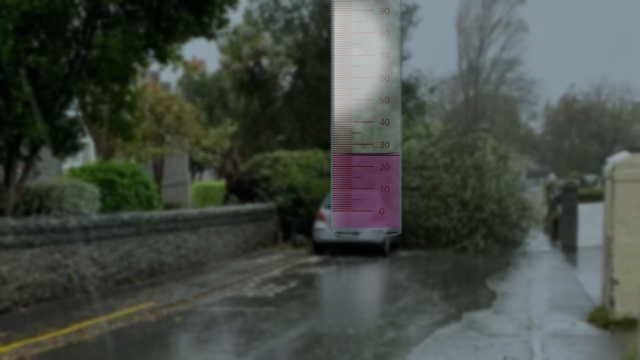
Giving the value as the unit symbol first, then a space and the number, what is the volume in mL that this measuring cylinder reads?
mL 25
